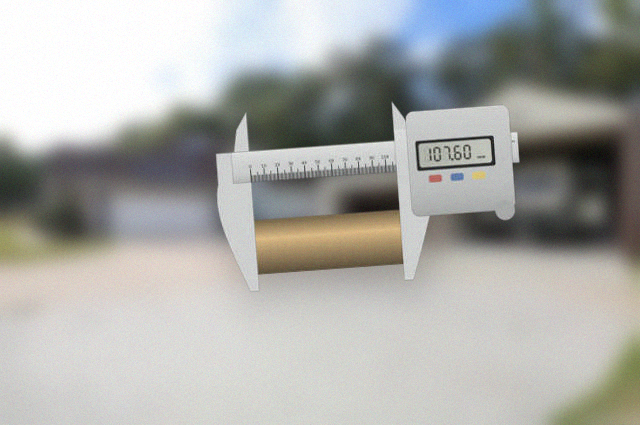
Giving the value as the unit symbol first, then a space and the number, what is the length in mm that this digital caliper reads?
mm 107.60
